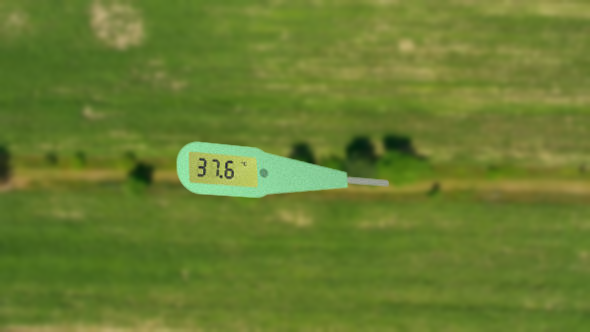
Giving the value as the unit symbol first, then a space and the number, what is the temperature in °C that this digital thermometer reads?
°C 37.6
